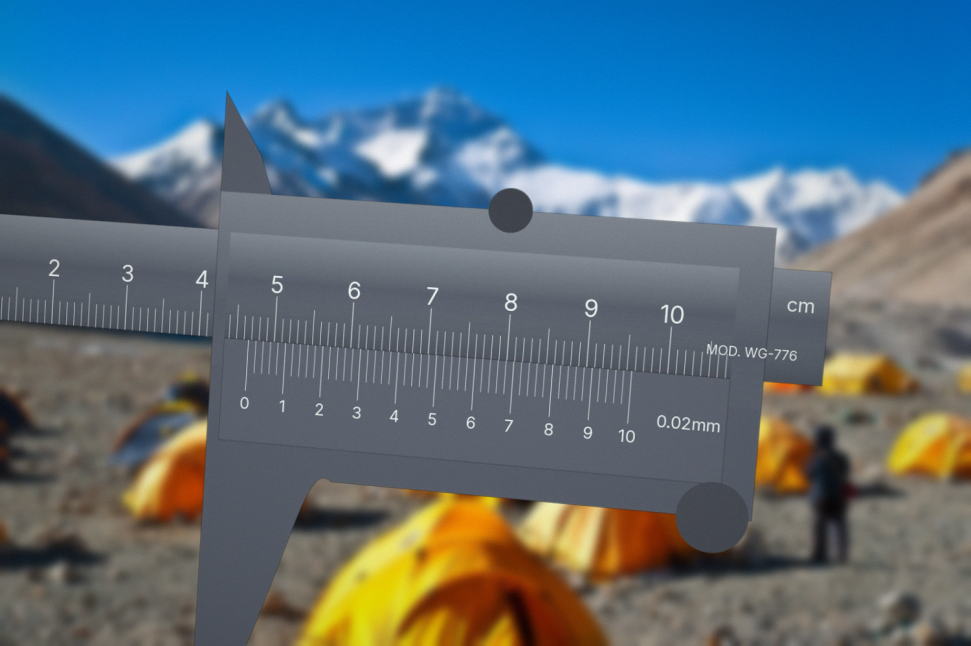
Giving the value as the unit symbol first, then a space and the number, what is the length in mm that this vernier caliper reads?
mm 46.6
